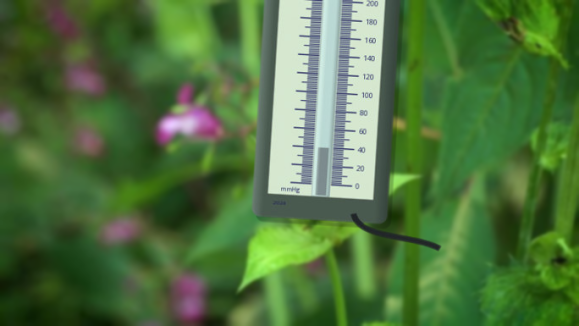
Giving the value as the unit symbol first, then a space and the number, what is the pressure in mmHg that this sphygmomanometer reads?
mmHg 40
